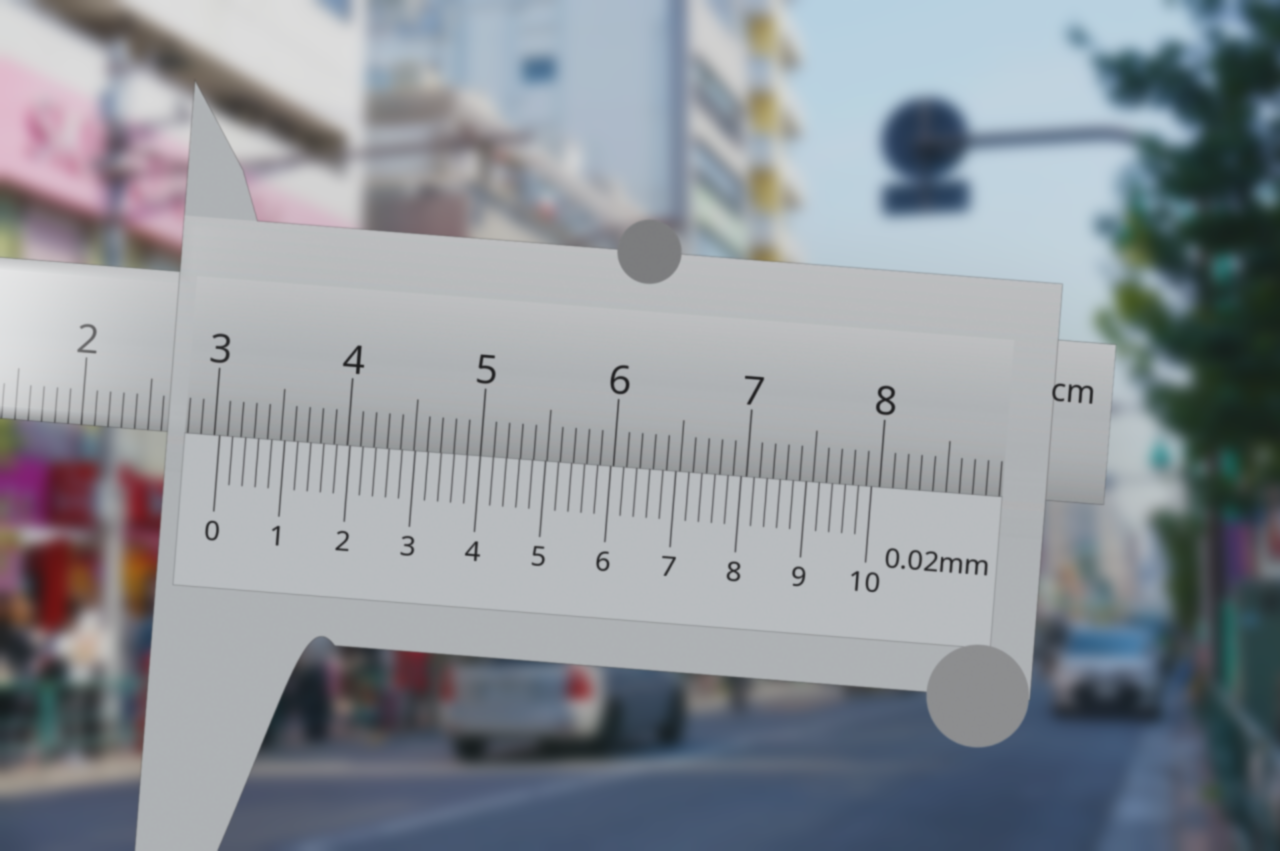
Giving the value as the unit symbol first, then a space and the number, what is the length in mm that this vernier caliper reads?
mm 30.4
